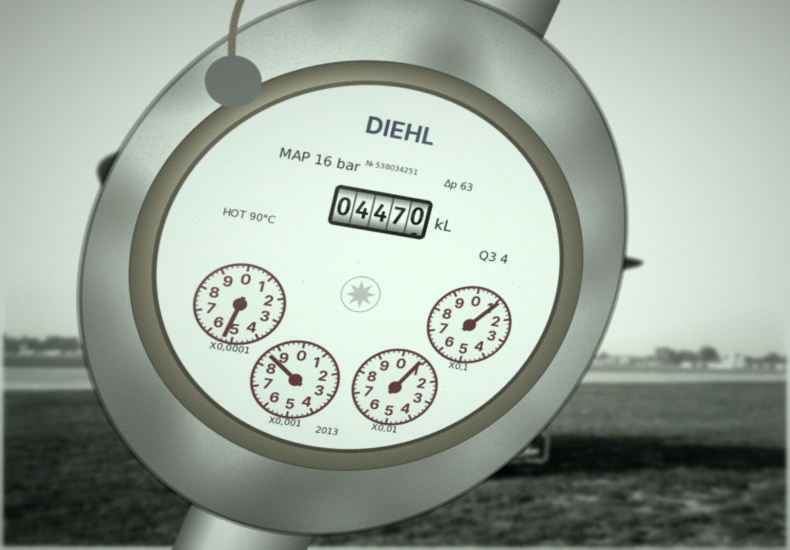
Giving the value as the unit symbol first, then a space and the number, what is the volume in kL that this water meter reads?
kL 4470.1085
